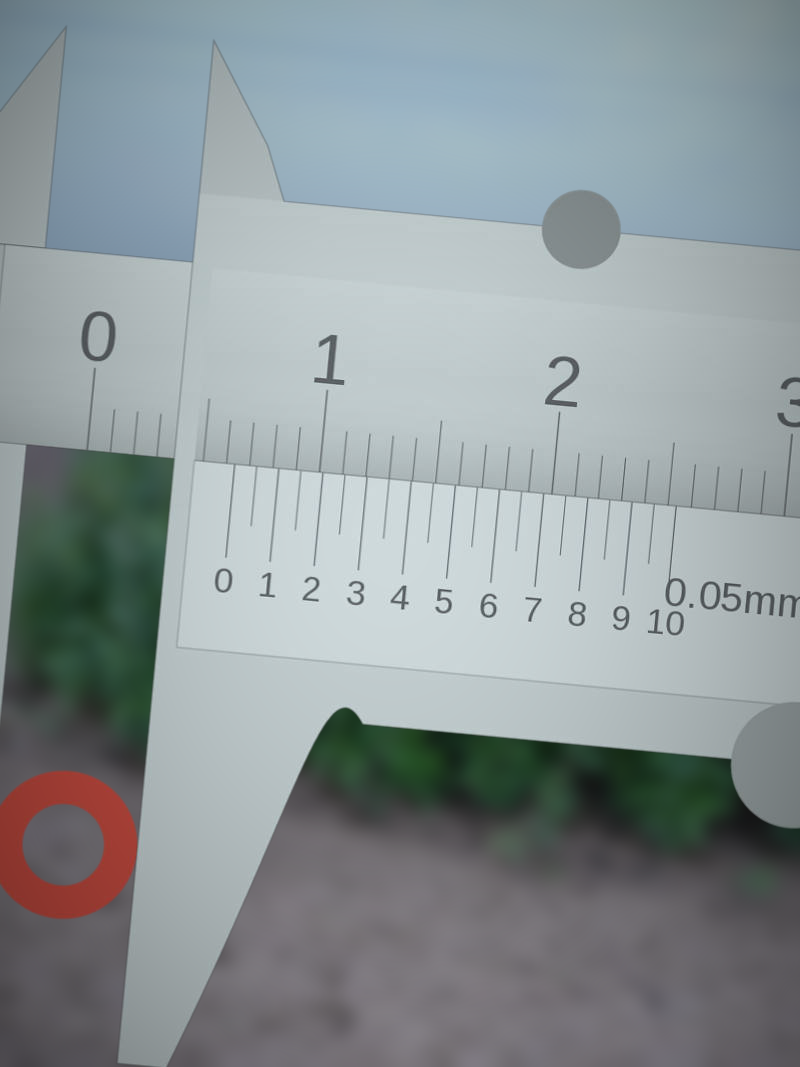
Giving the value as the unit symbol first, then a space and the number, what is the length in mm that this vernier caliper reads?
mm 6.35
